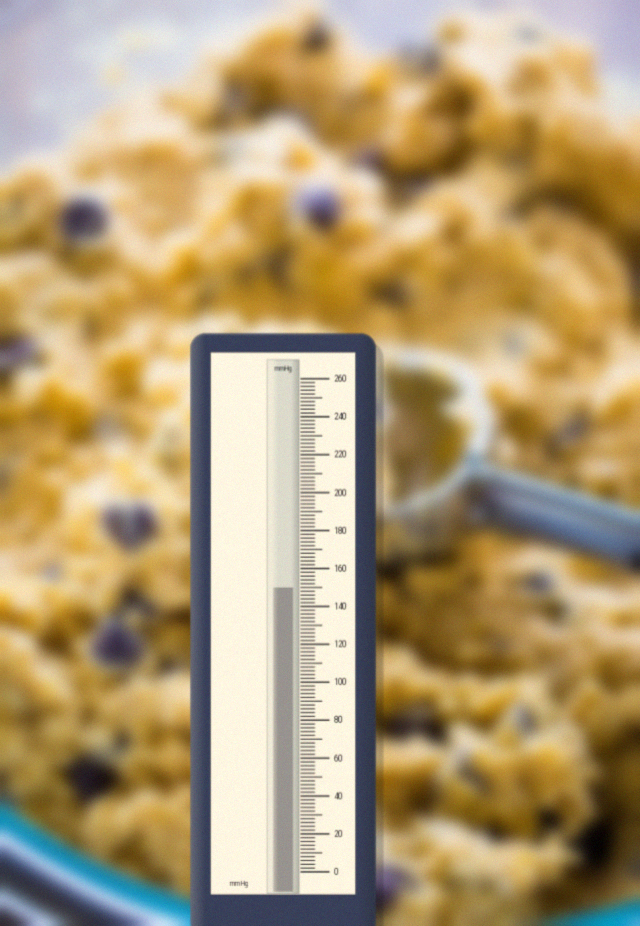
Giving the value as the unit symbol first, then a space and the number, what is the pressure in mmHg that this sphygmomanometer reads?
mmHg 150
